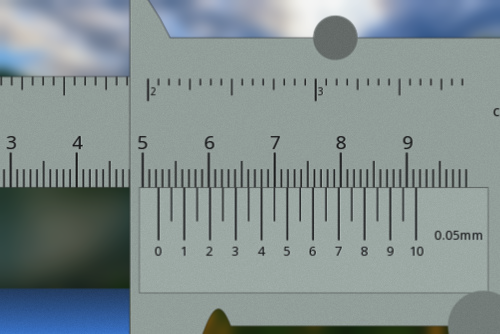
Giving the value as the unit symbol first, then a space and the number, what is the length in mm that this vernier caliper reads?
mm 52.4
